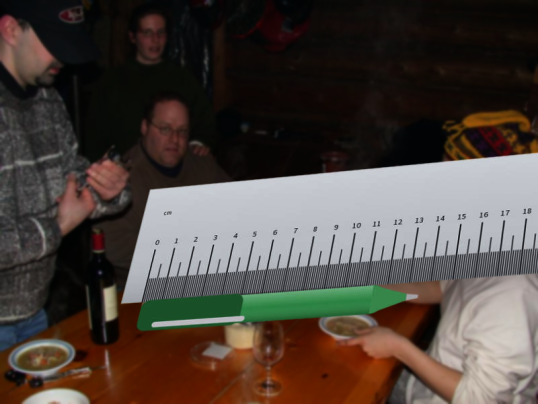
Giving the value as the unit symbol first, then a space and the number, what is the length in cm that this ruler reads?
cm 13.5
